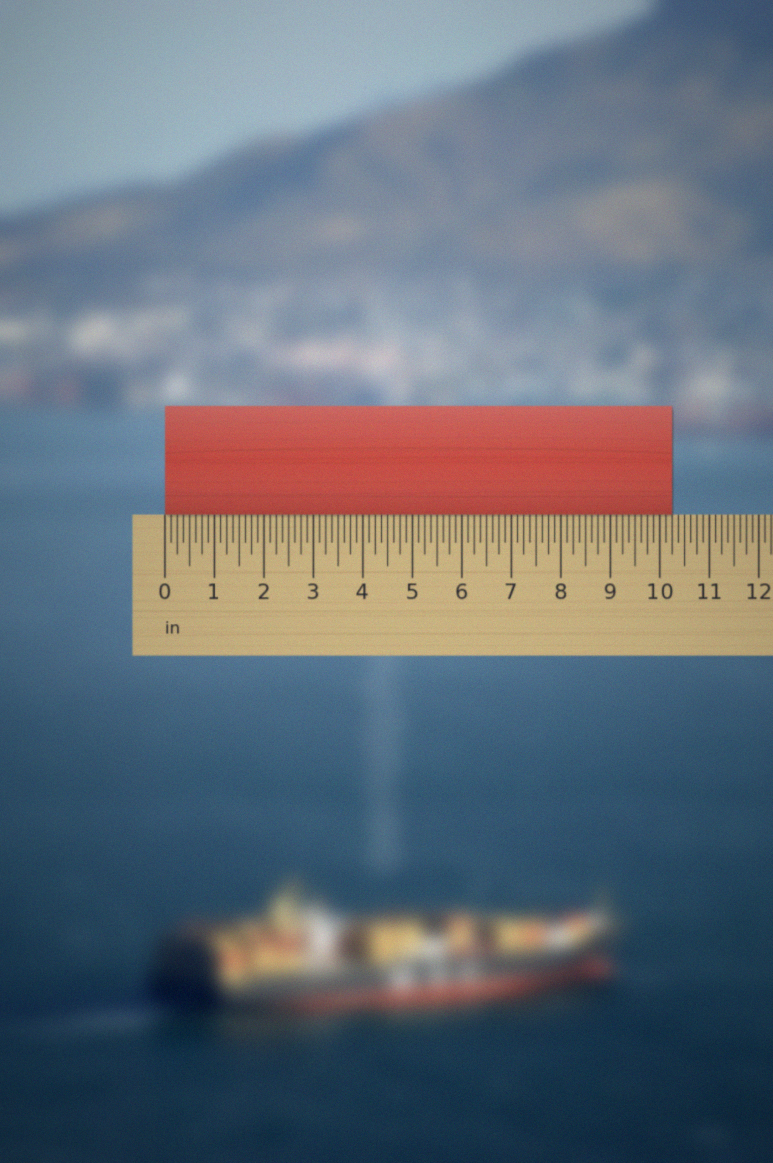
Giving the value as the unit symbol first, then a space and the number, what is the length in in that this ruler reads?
in 10.25
